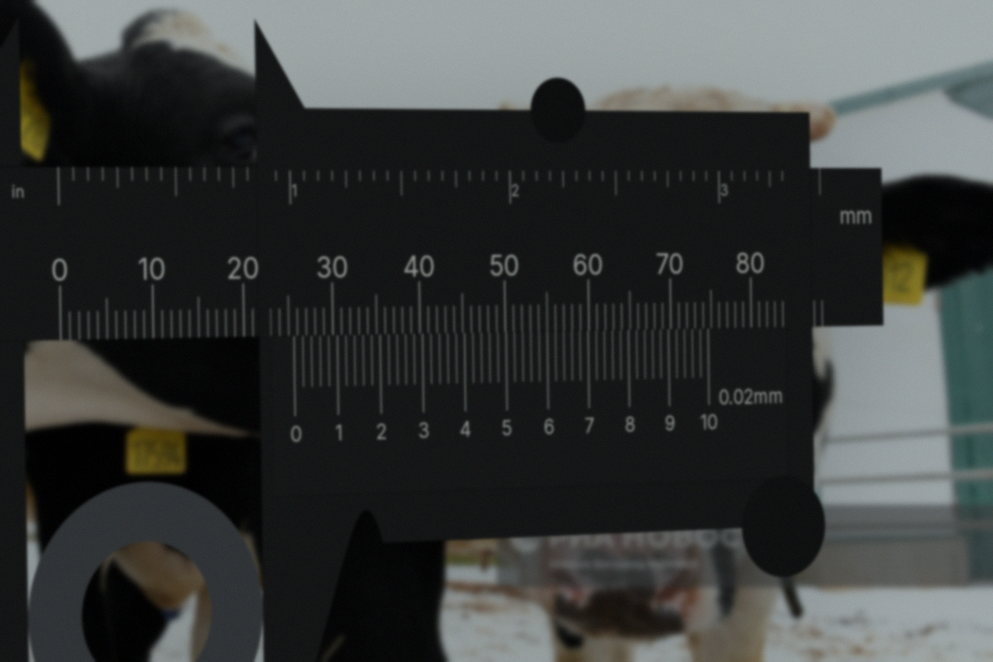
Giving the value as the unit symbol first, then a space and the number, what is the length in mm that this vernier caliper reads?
mm 25.6
